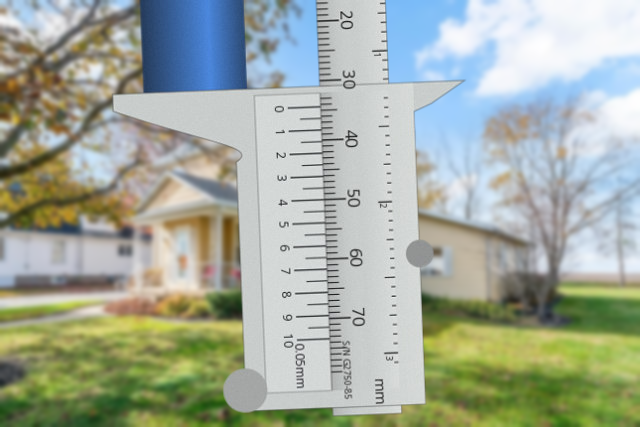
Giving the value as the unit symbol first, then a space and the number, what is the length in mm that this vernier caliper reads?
mm 34.4
